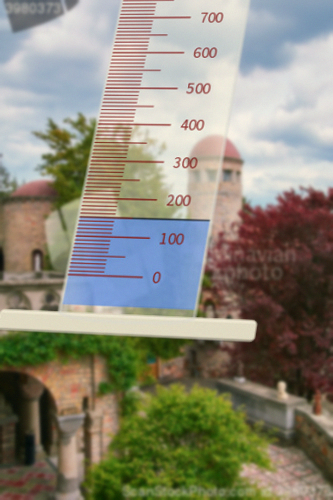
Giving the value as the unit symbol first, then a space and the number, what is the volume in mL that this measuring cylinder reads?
mL 150
